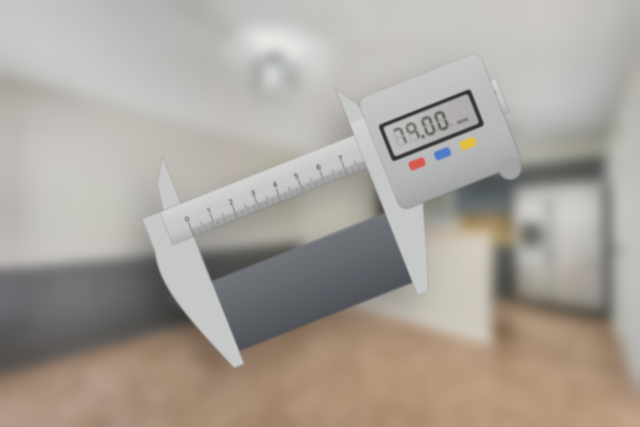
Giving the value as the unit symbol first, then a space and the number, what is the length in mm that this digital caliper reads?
mm 79.00
